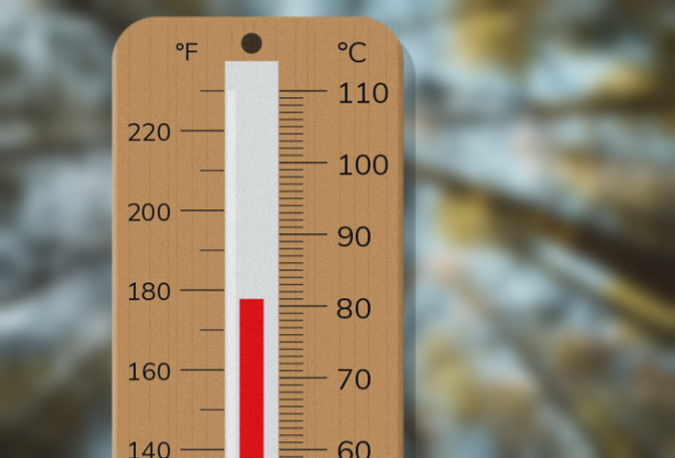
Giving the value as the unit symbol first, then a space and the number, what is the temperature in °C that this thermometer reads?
°C 81
